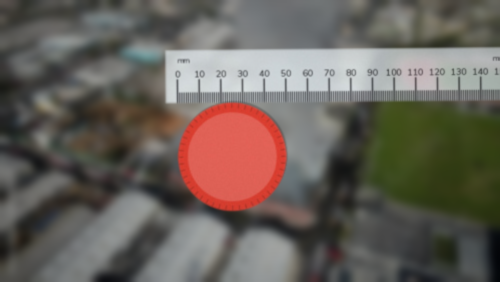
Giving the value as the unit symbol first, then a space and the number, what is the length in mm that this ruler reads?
mm 50
